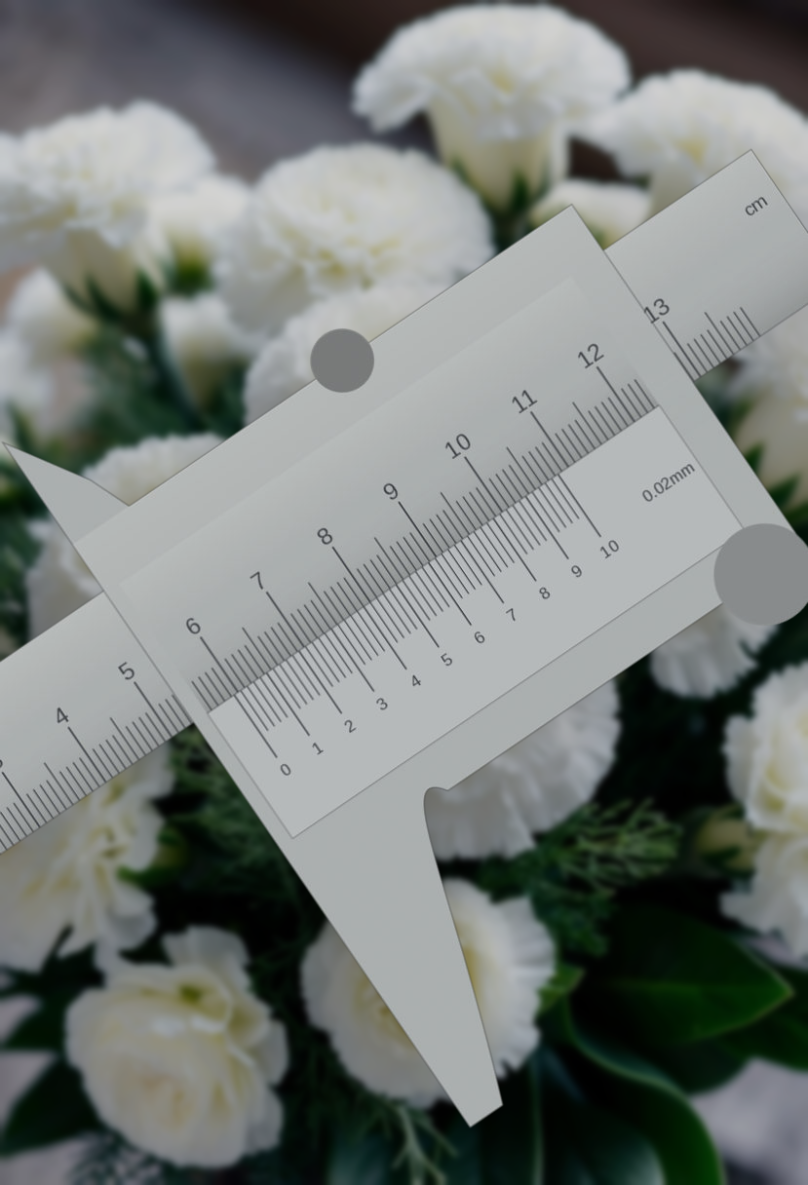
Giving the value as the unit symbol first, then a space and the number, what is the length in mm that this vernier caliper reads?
mm 59.4
